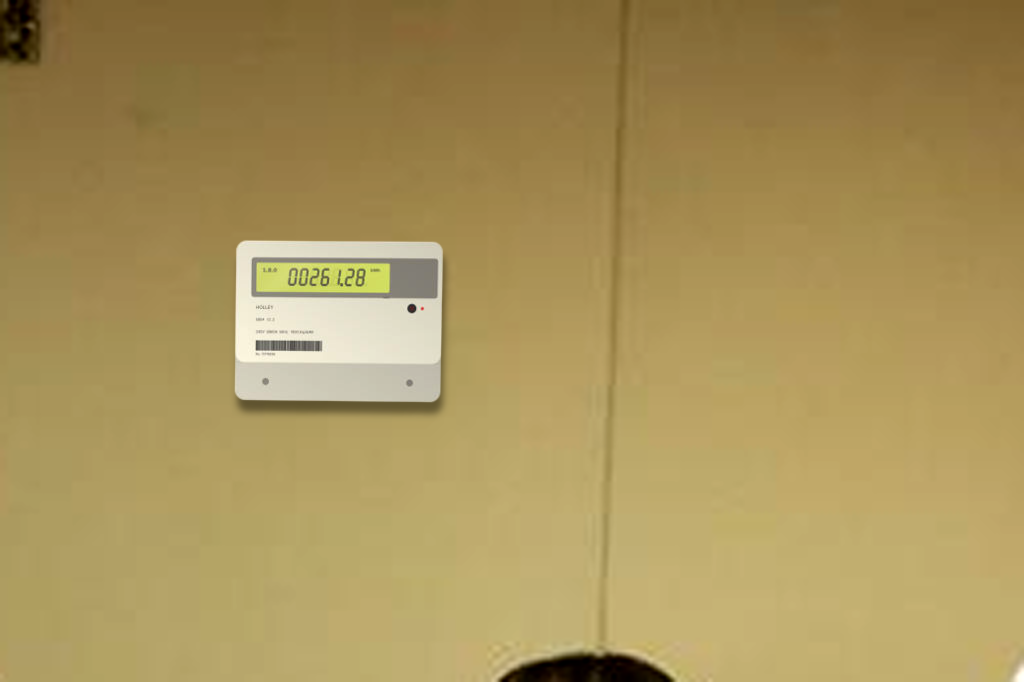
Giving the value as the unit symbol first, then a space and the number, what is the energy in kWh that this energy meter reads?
kWh 261.28
